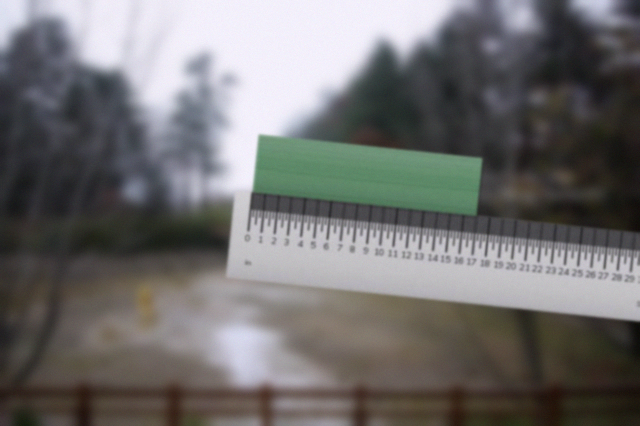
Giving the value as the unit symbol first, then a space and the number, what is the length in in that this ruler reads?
in 17
